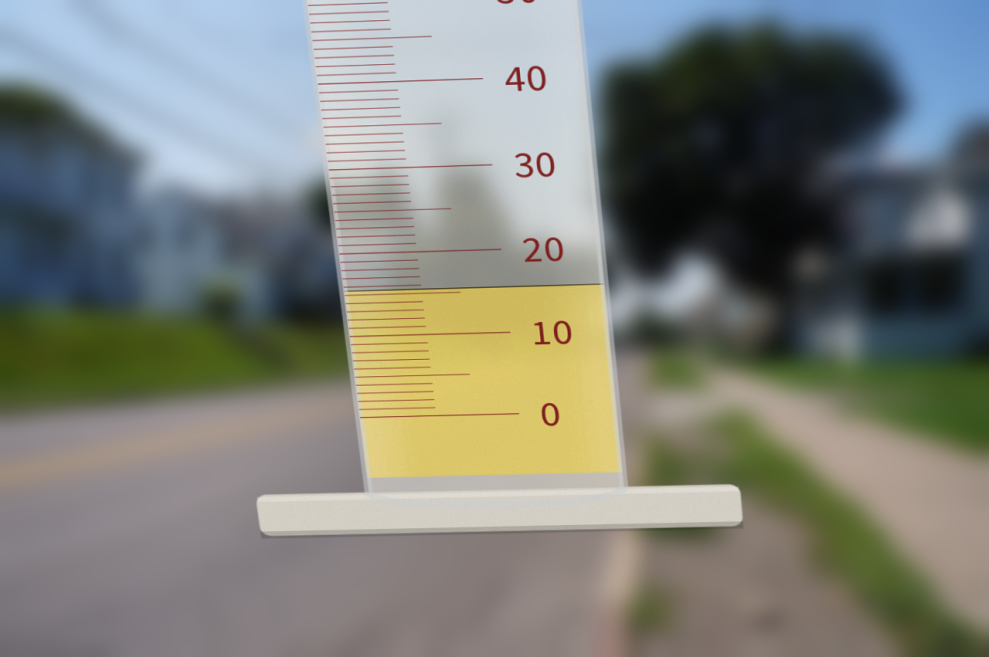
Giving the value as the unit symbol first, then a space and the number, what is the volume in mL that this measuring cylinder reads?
mL 15.5
